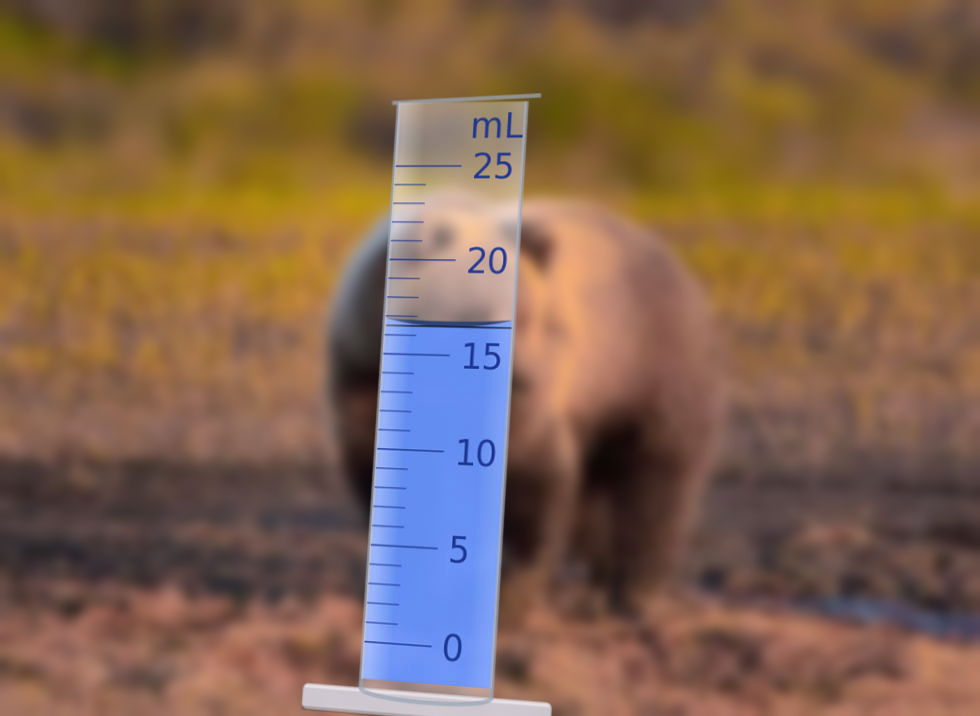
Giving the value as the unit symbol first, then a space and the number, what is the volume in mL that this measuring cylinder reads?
mL 16.5
